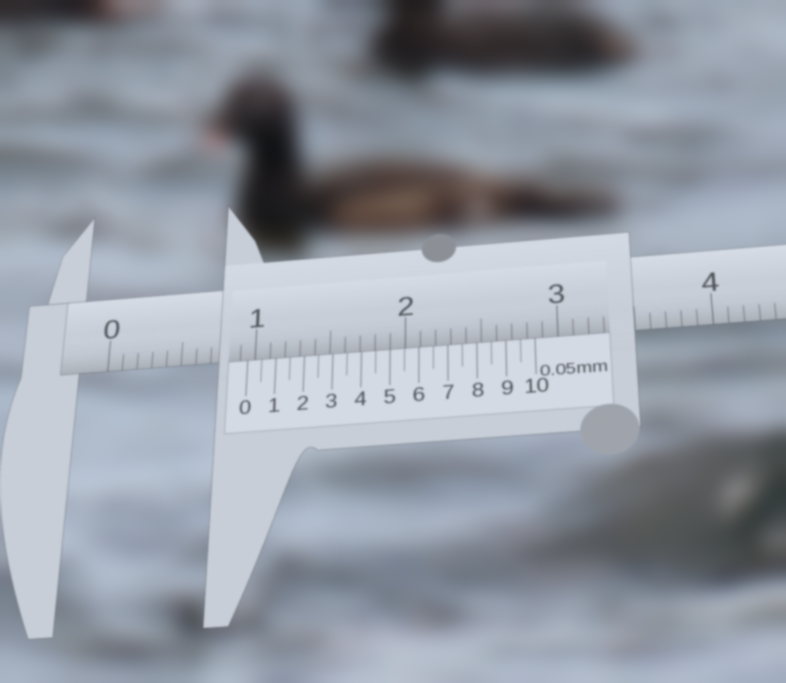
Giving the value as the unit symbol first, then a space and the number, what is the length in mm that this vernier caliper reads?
mm 9.5
